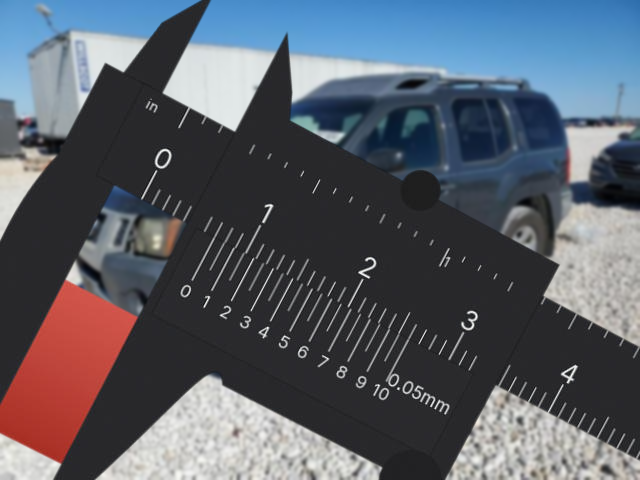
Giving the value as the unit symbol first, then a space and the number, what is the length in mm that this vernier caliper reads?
mm 7.0
